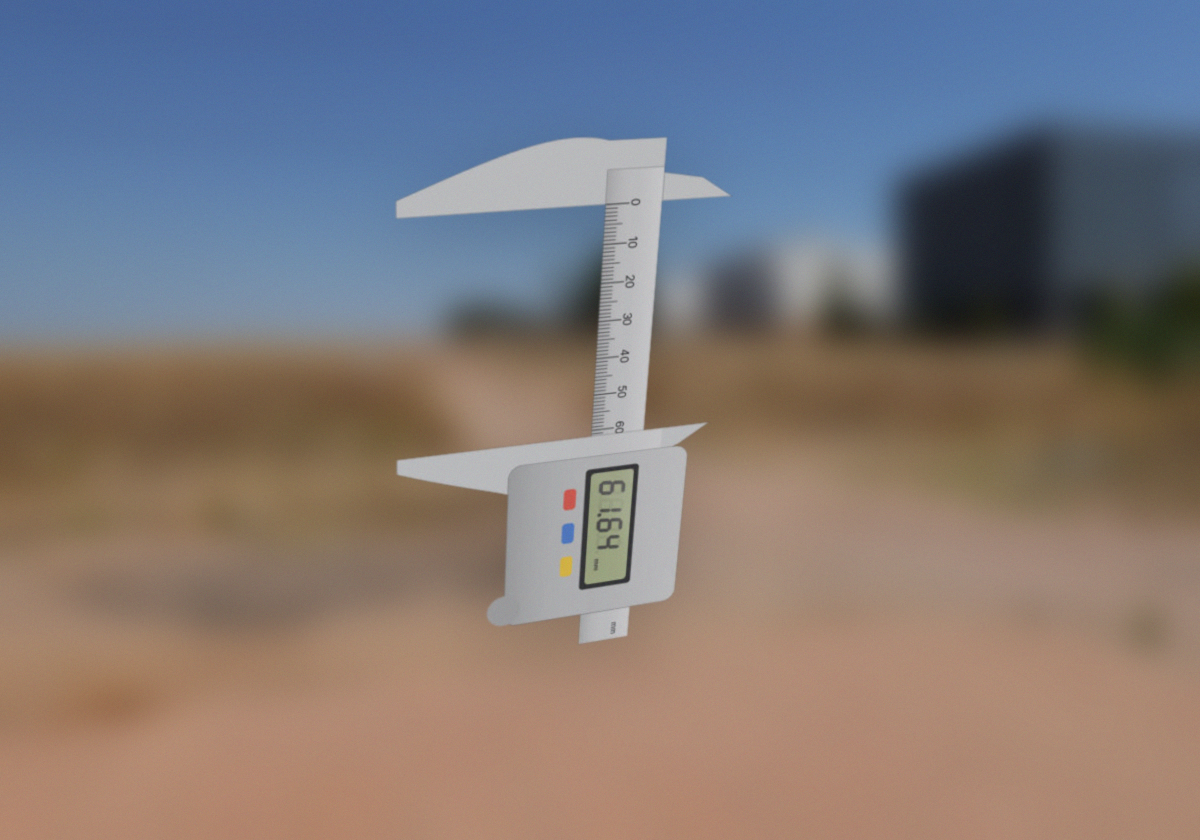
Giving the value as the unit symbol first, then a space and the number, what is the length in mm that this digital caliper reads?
mm 61.64
